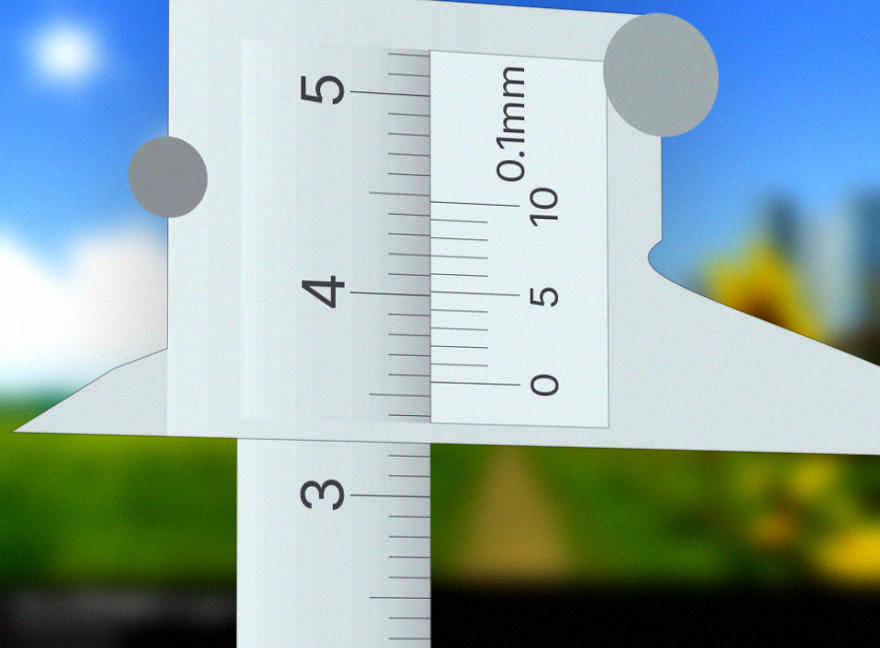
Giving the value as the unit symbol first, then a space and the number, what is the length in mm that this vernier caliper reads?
mm 35.7
